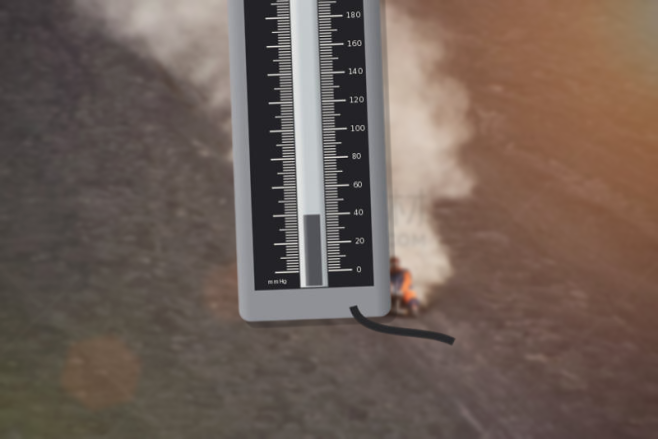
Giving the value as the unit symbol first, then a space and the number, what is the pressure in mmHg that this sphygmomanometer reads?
mmHg 40
